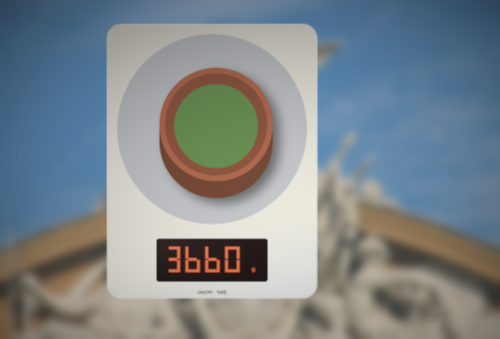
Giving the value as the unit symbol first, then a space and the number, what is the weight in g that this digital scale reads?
g 3660
